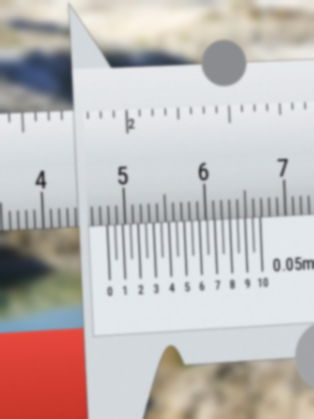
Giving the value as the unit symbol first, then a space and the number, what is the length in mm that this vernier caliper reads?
mm 47.8
